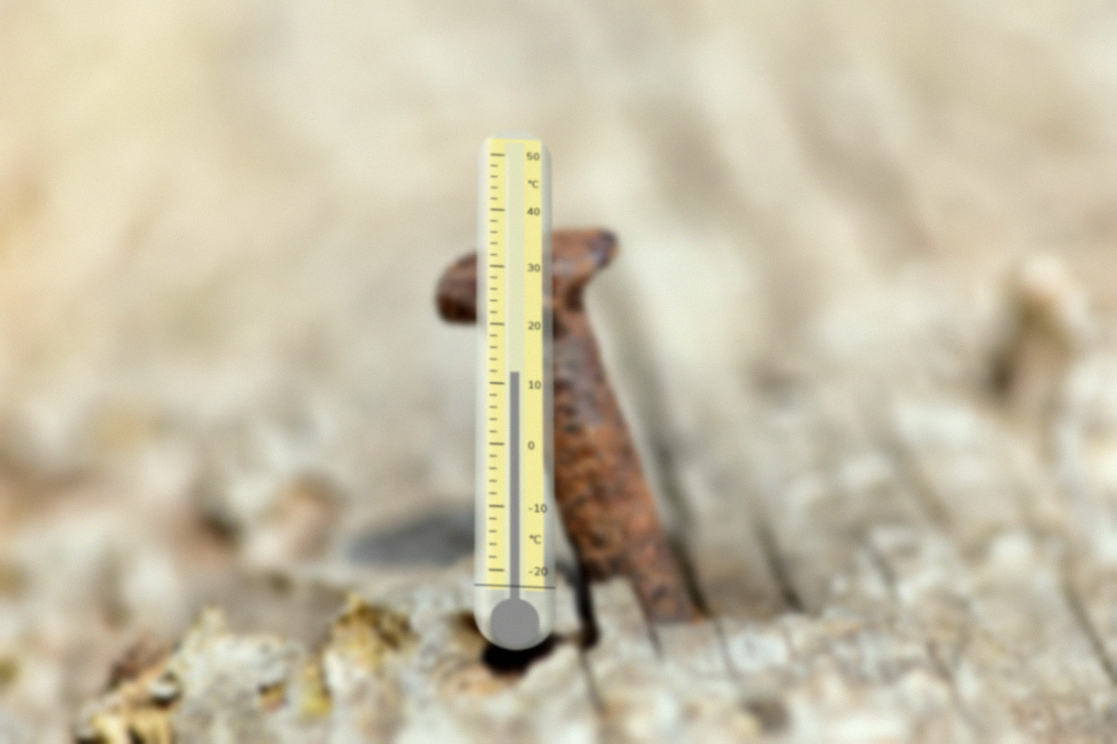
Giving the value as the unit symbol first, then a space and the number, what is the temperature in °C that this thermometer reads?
°C 12
